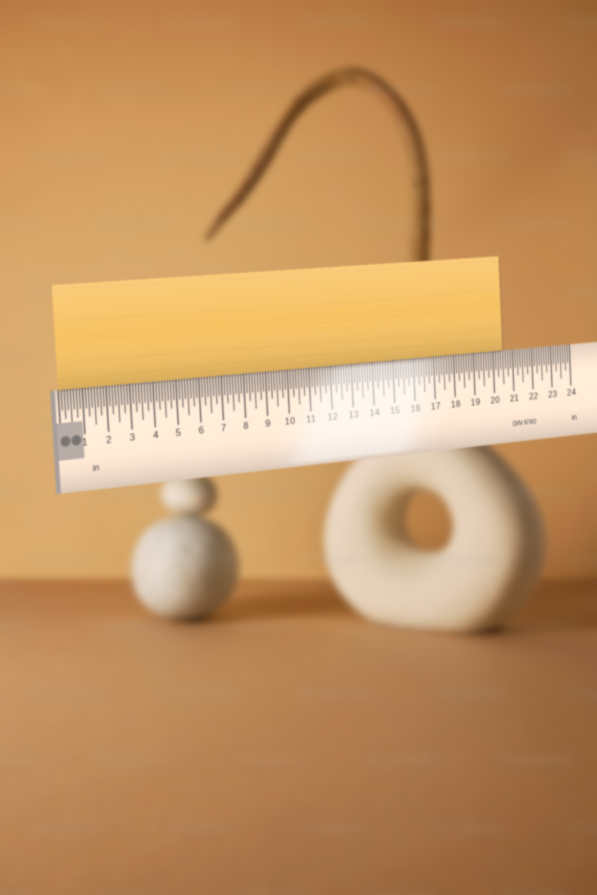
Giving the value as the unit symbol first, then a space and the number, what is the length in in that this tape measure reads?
in 20.5
